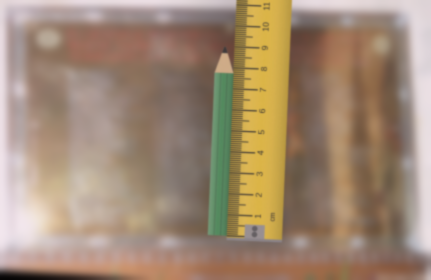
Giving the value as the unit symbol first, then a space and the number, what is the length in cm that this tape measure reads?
cm 9
